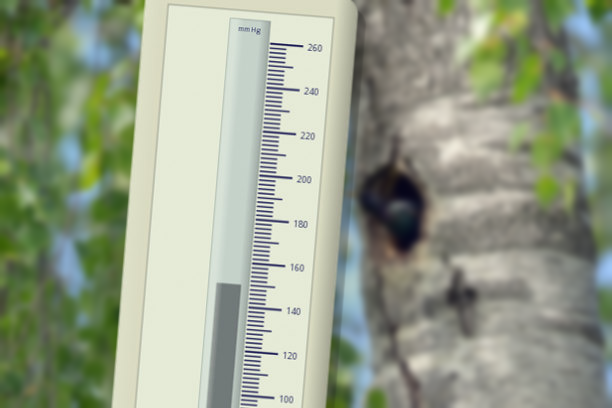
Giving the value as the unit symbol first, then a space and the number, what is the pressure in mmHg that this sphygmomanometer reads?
mmHg 150
